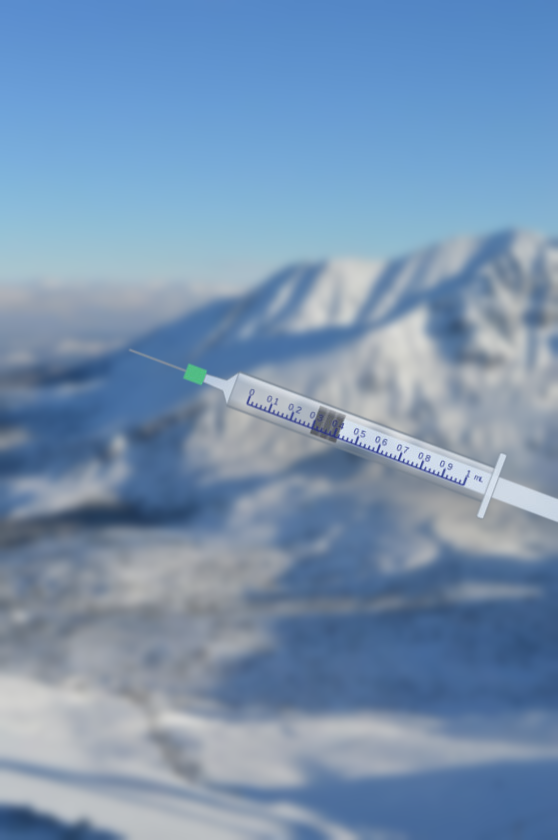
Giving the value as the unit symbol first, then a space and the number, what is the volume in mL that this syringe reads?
mL 0.3
